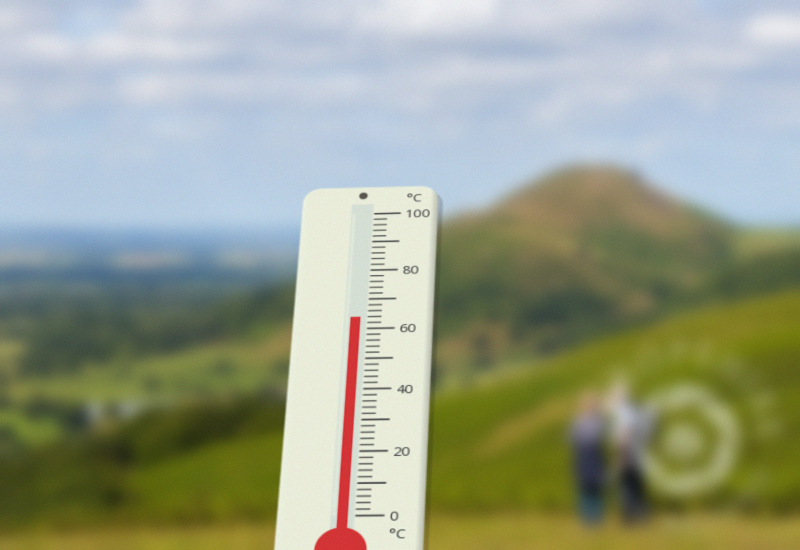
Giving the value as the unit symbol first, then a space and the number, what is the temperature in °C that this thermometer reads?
°C 64
